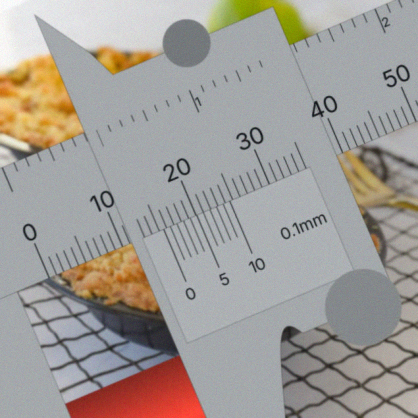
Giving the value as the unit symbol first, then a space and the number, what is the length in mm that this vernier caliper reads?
mm 15.6
